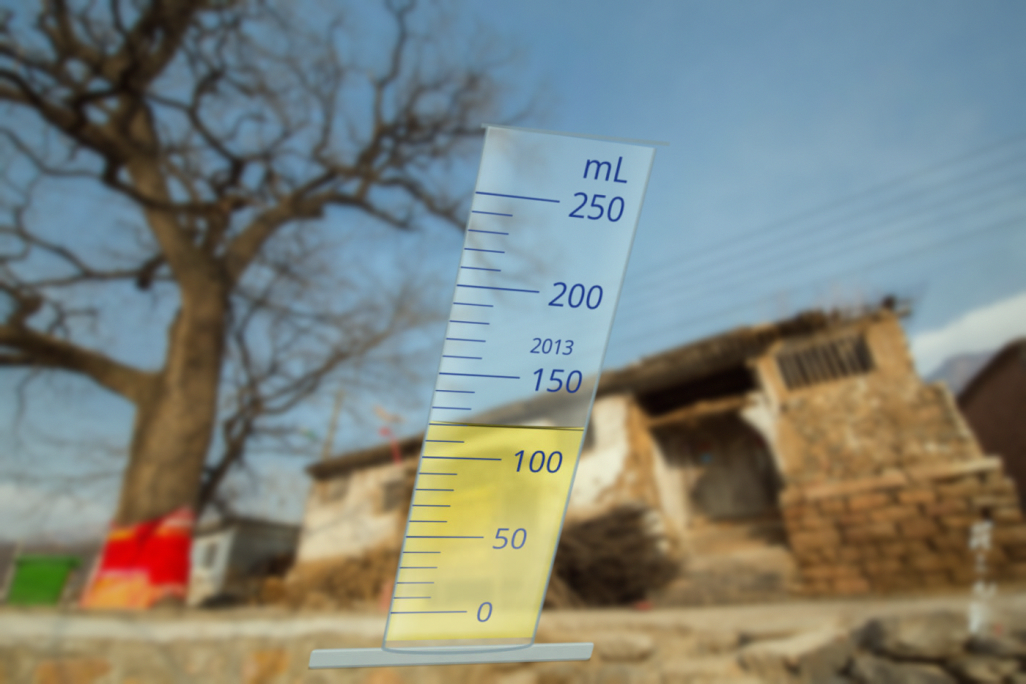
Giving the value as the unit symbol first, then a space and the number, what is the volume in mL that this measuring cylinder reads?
mL 120
